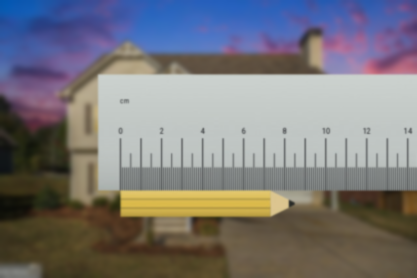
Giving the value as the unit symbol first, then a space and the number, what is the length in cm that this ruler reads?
cm 8.5
